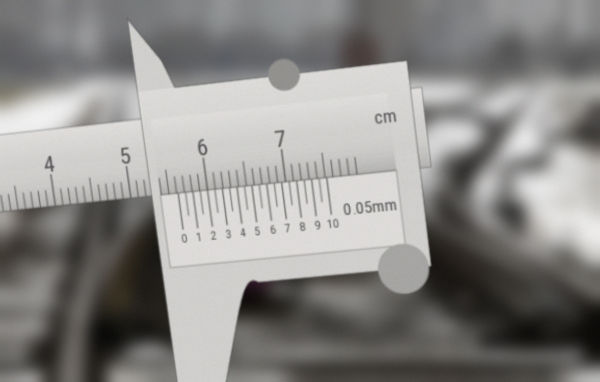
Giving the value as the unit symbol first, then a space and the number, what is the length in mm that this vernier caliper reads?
mm 56.2
